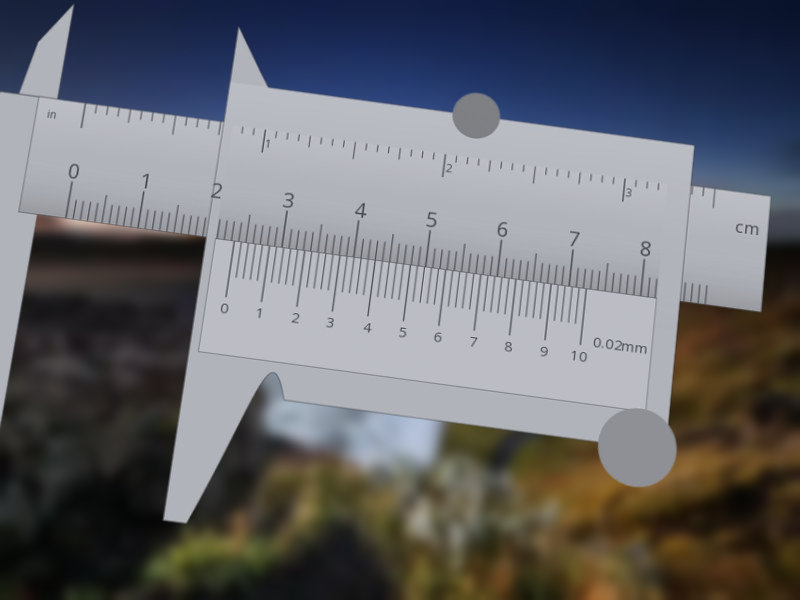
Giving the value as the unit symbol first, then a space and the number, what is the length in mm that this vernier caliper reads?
mm 23.4
